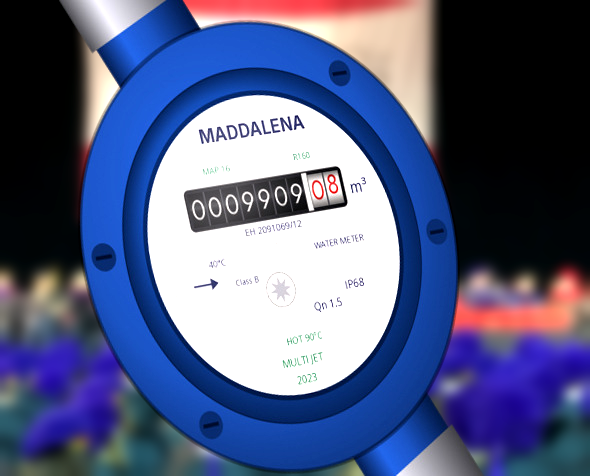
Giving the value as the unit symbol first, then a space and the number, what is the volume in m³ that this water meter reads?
m³ 9909.08
